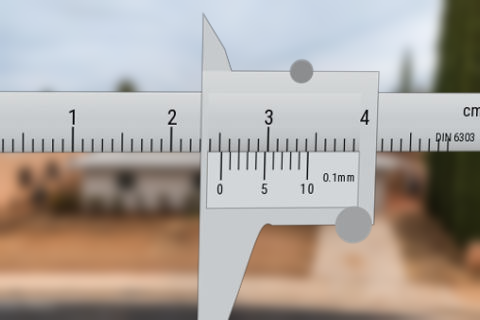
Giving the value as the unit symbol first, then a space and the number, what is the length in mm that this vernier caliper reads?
mm 25.2
